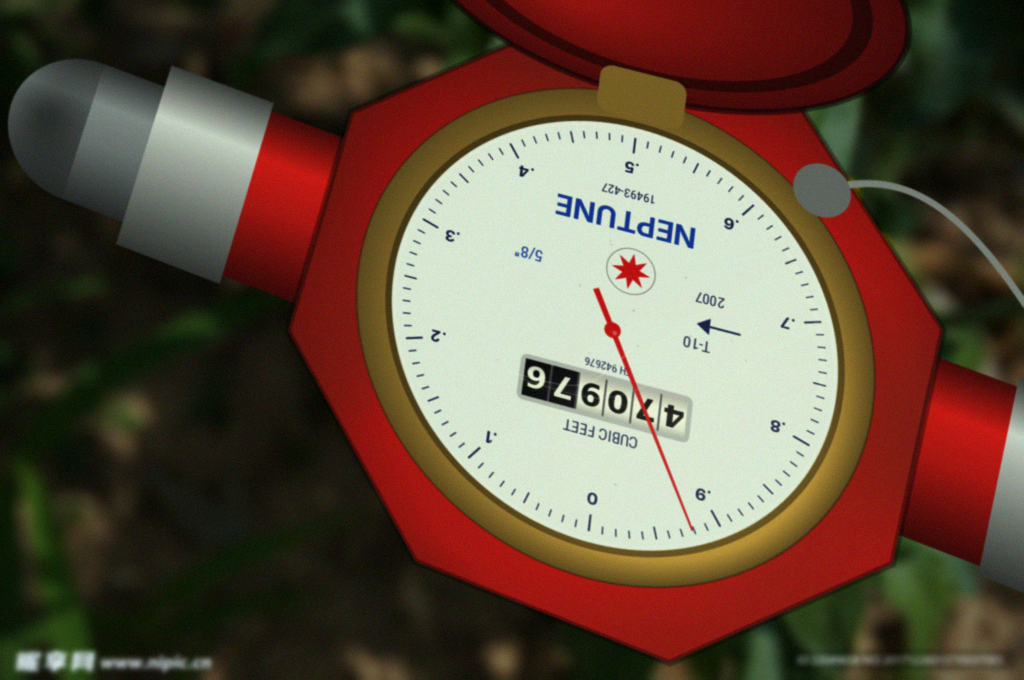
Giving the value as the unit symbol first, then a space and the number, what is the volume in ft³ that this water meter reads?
ft³ 470975.92
